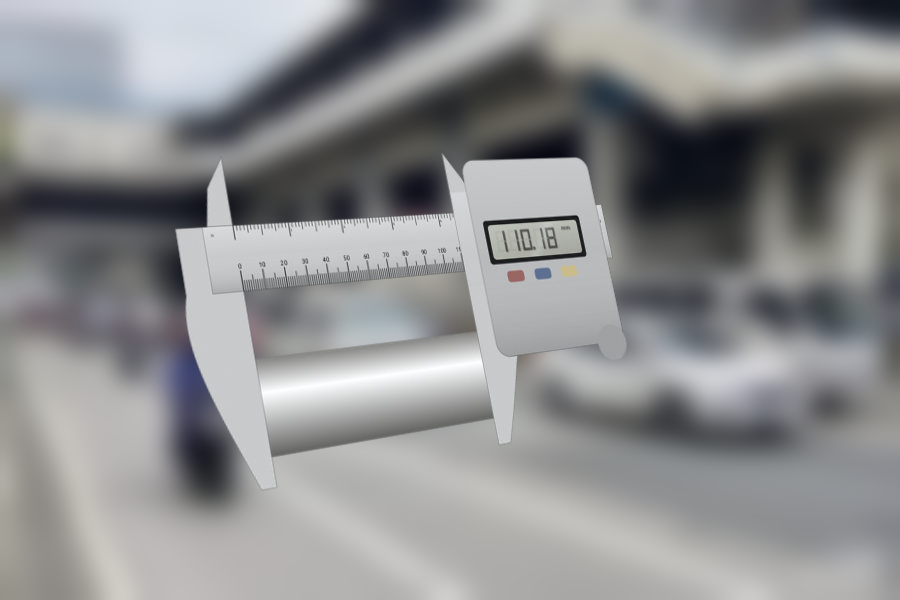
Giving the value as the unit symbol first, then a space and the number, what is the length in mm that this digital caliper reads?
mm 110.18
